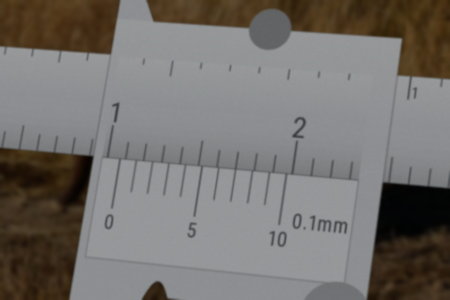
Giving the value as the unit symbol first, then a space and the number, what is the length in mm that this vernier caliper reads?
mm 10.7
